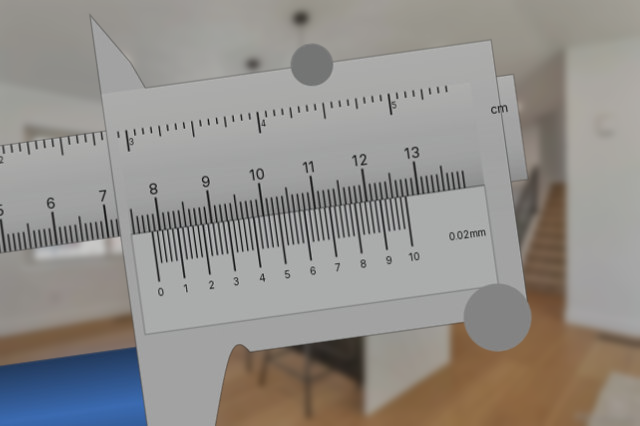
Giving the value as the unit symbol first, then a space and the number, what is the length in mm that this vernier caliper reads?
mm 78.5
